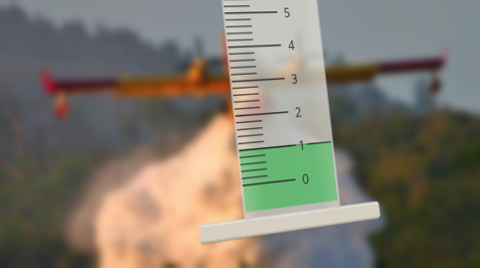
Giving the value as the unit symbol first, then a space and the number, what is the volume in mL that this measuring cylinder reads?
mL 1
